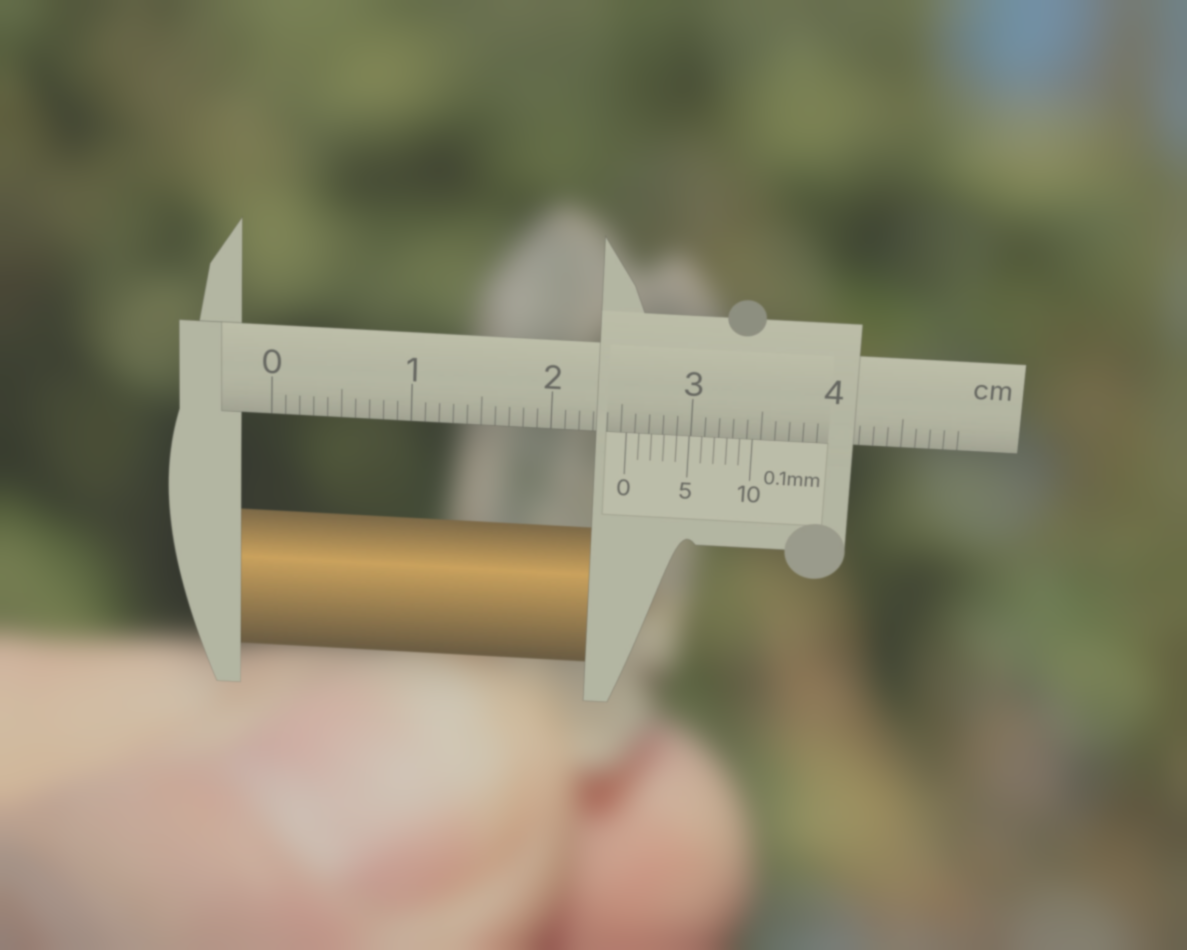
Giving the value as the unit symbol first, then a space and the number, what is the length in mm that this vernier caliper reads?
mm 25.4
